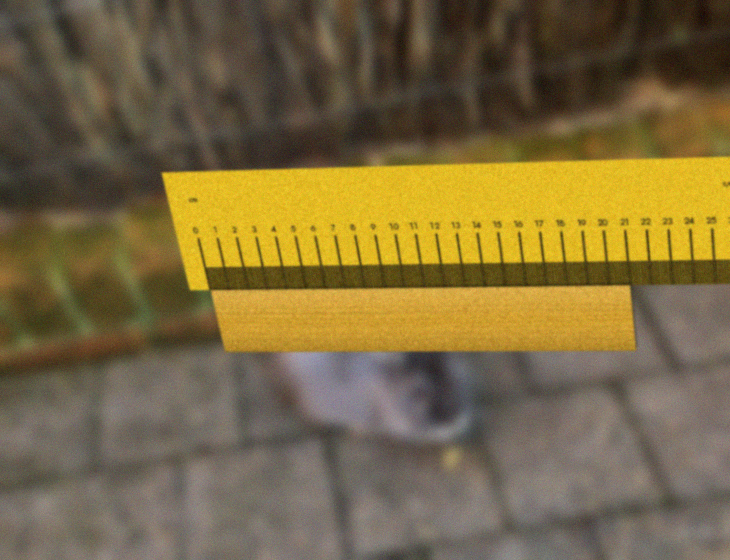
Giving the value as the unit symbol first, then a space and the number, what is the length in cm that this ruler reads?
cm 21
